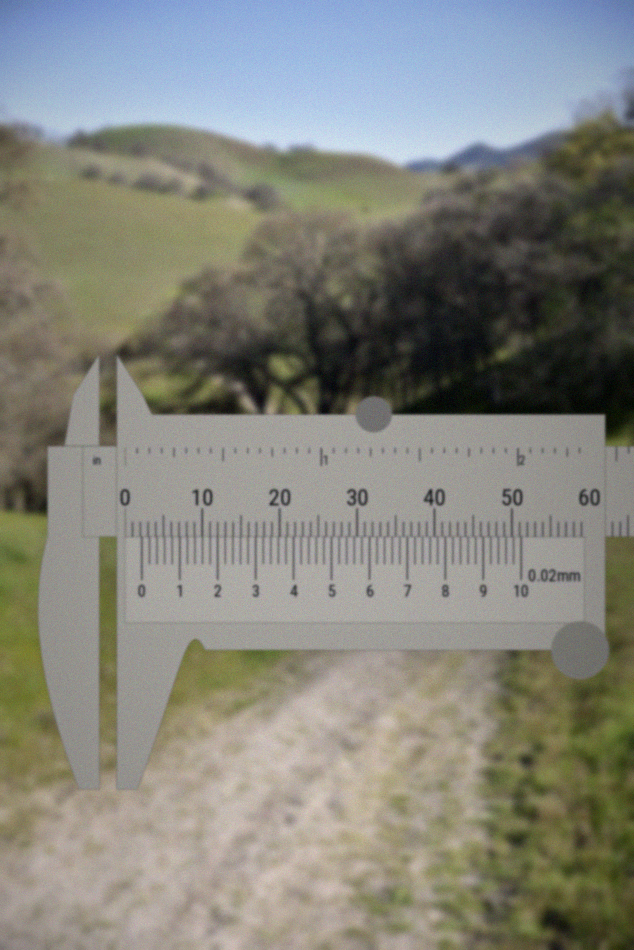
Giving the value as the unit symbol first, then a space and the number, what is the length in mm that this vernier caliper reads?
mm 2.2
